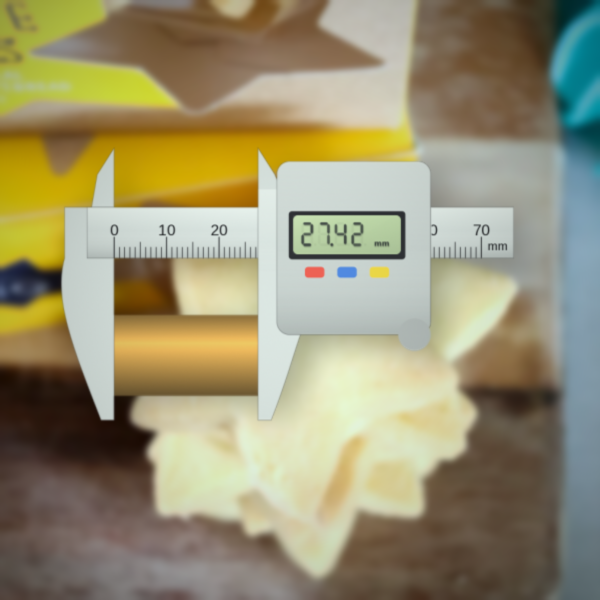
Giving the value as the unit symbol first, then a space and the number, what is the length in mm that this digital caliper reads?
mm 27.42
